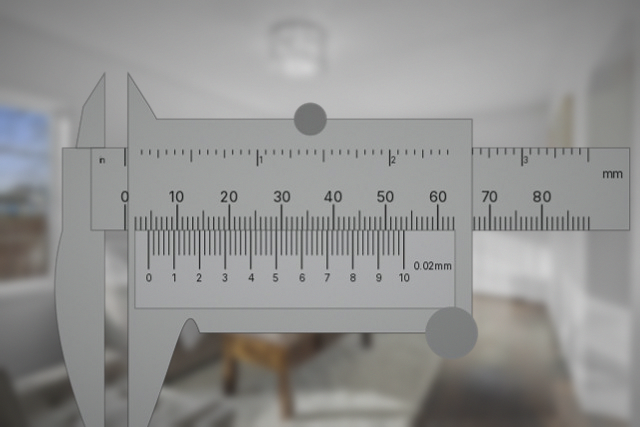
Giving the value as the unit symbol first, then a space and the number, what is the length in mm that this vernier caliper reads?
mm 4.5
